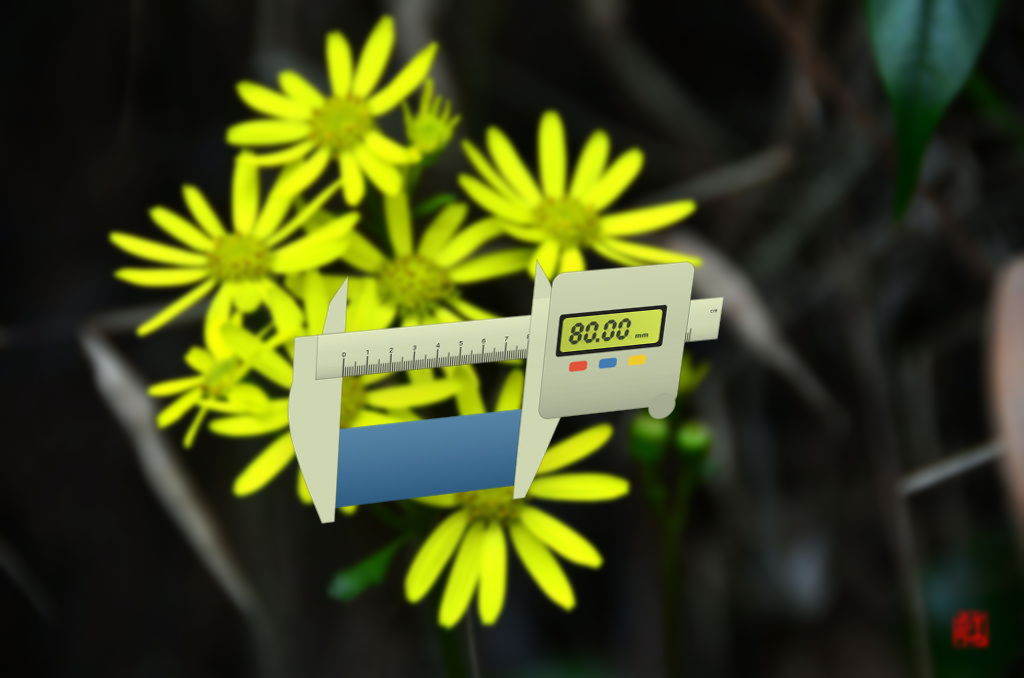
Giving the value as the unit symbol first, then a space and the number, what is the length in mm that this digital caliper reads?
mm 80.00
